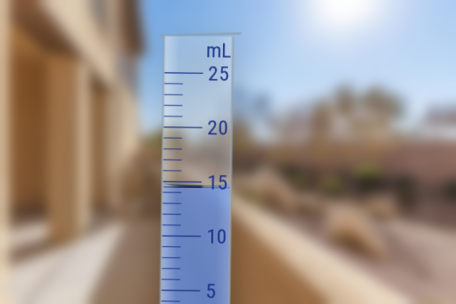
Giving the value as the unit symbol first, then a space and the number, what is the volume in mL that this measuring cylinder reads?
mL 14.5
